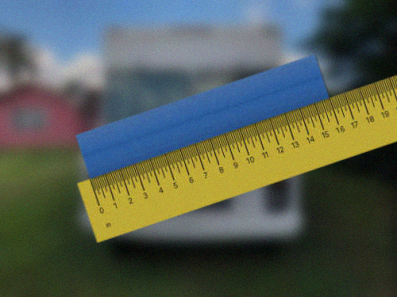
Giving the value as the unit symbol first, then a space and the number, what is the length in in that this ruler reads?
in 16
